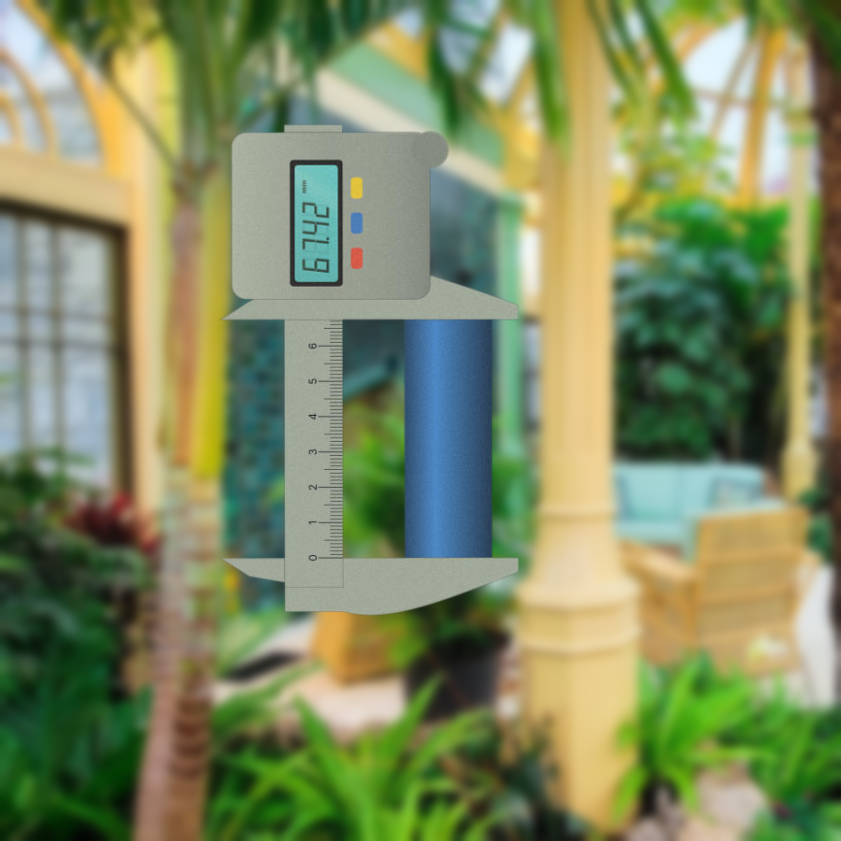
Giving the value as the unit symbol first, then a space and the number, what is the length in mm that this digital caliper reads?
mm 67.42
